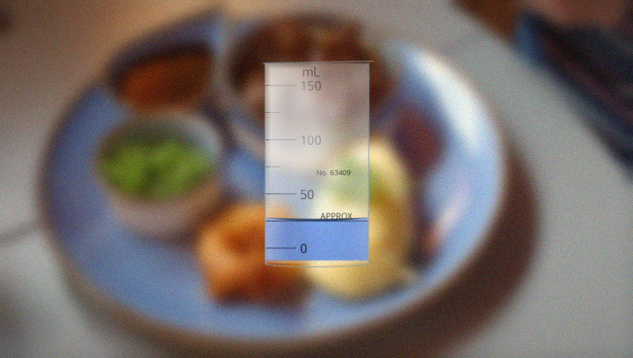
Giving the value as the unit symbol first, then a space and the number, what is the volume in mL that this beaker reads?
mL 25
